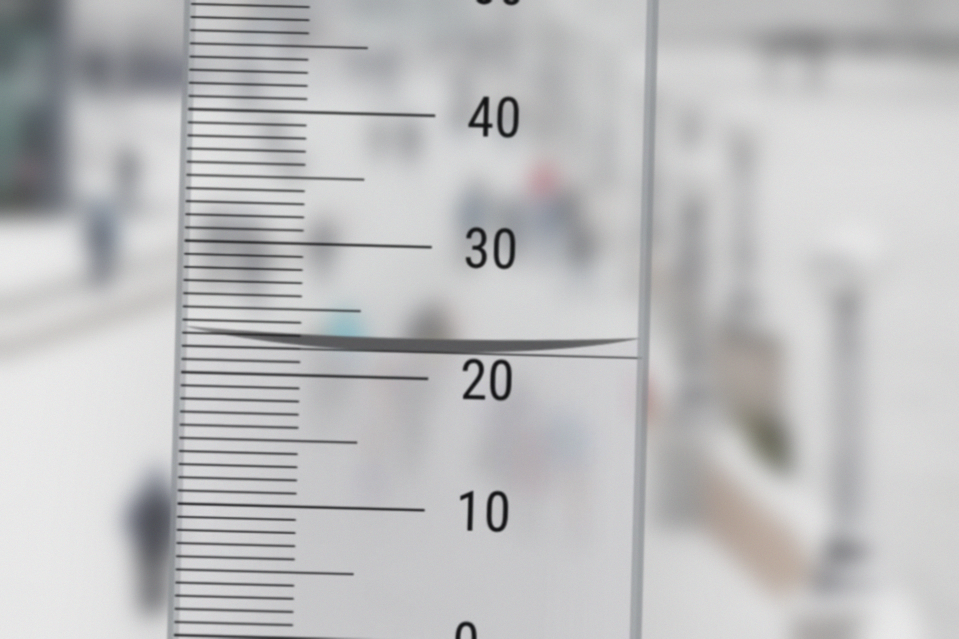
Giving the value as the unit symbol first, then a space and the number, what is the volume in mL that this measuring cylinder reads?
mL 22
